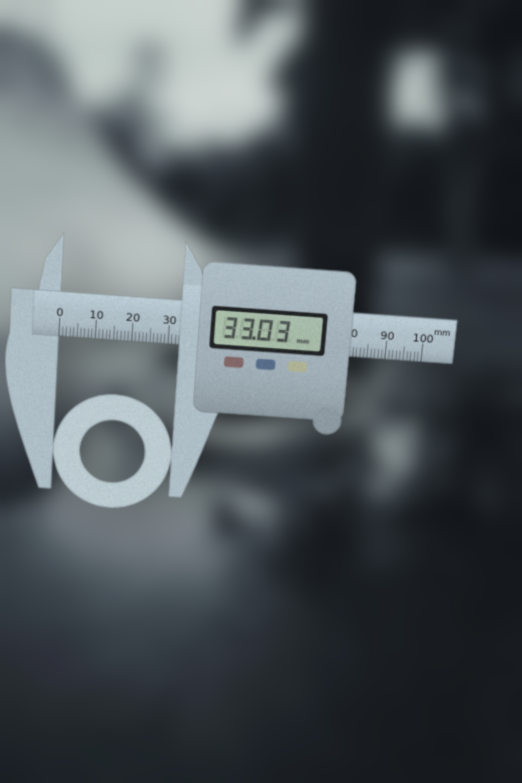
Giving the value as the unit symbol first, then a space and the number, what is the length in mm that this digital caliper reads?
mm 33.03
